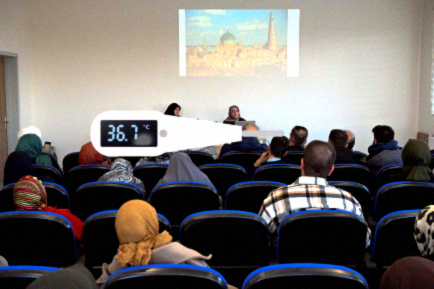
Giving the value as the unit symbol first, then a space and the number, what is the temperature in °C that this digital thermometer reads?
°C 36.7
